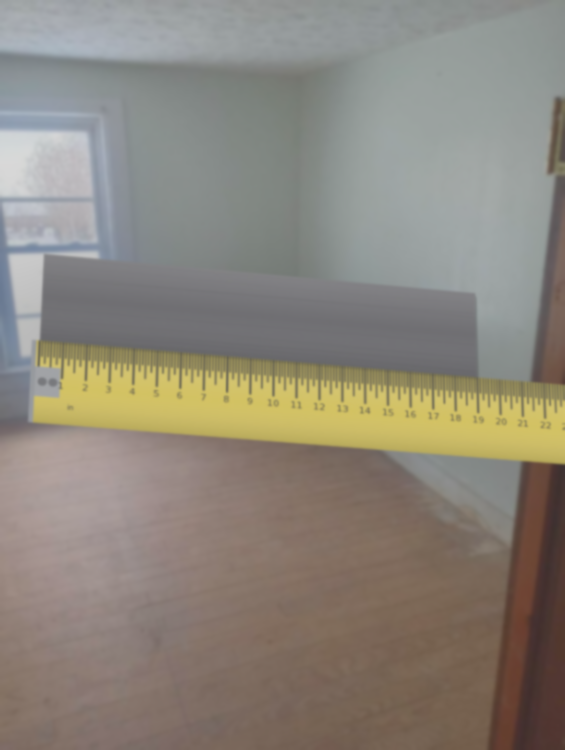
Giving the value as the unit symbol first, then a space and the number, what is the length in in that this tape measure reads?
in 19
